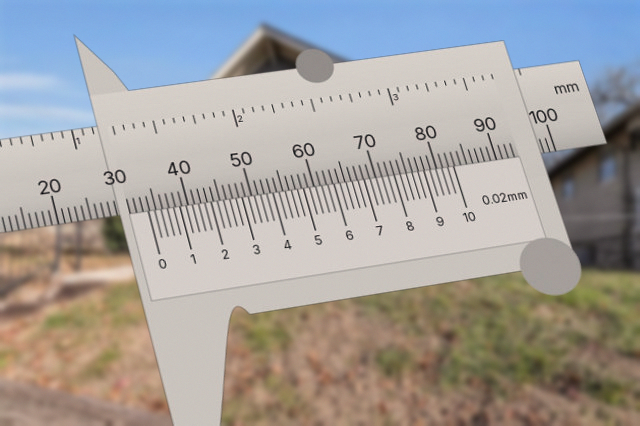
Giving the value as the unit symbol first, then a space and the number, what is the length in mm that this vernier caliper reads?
mm 33.8
